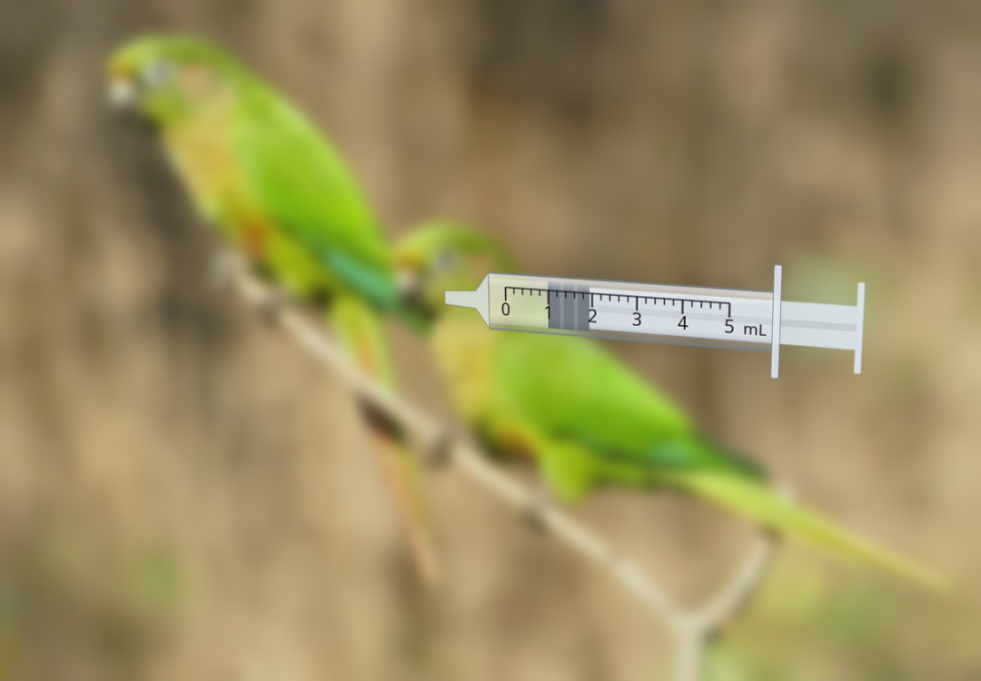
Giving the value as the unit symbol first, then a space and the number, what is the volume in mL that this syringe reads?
mL 1
